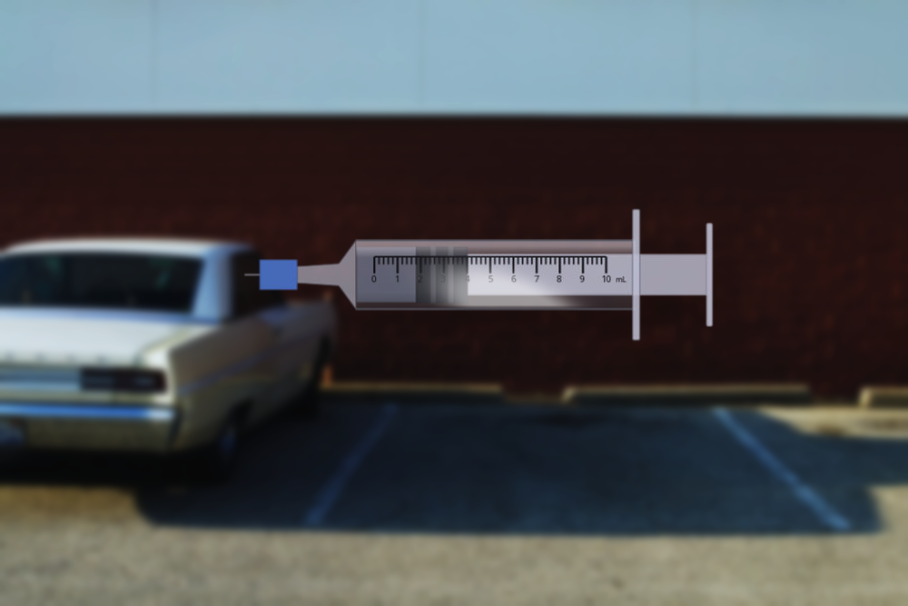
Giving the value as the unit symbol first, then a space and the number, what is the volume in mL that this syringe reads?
mL 1.8
